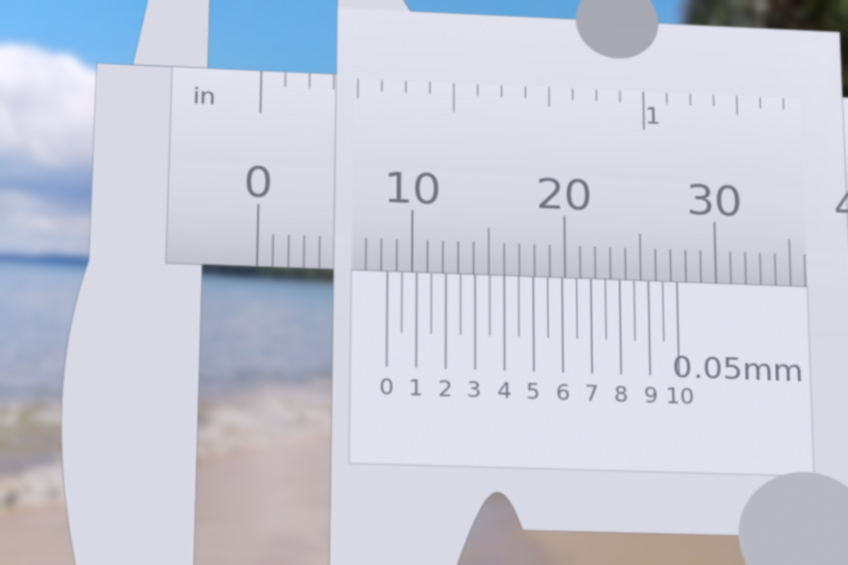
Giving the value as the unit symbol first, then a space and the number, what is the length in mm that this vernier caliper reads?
mm 8.4
